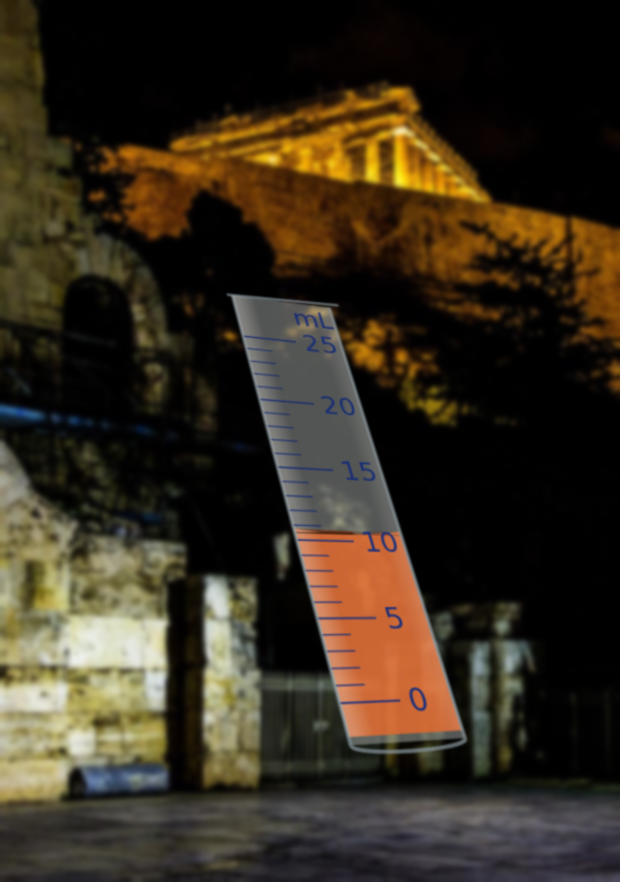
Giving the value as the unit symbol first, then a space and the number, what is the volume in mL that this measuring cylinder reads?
mL 10.5
